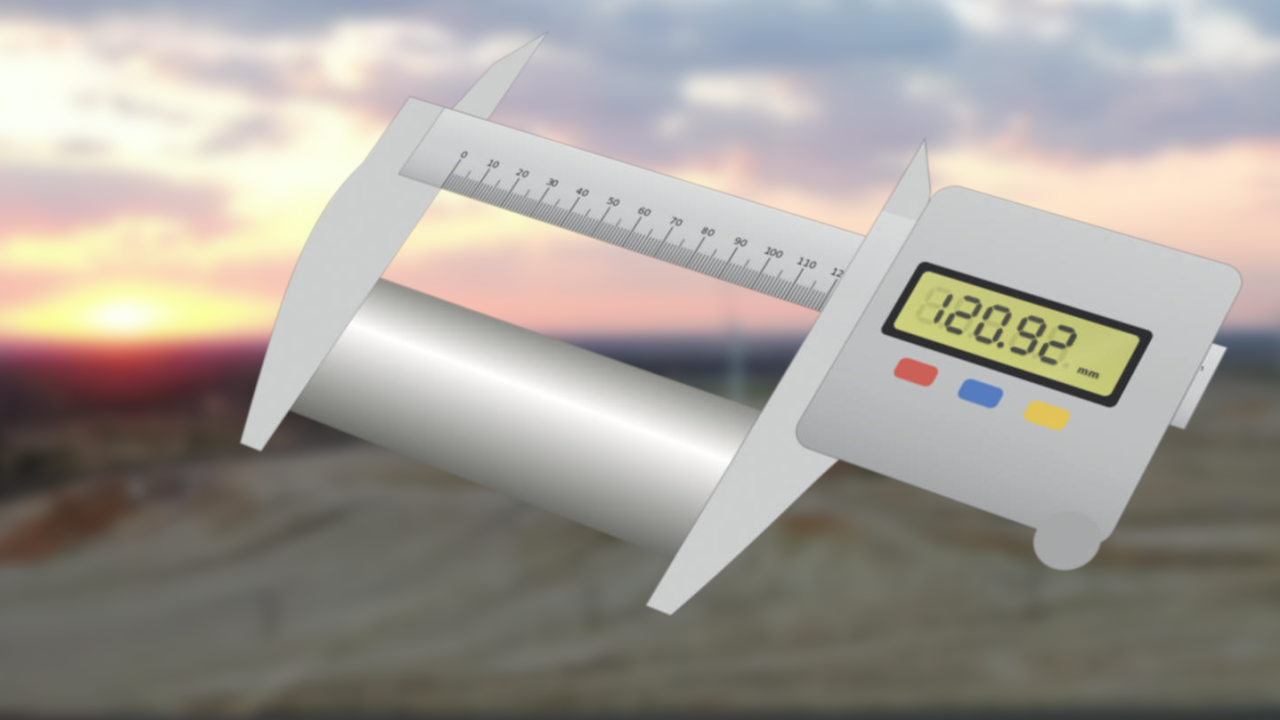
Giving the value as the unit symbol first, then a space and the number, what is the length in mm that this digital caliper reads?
mm 120.92
